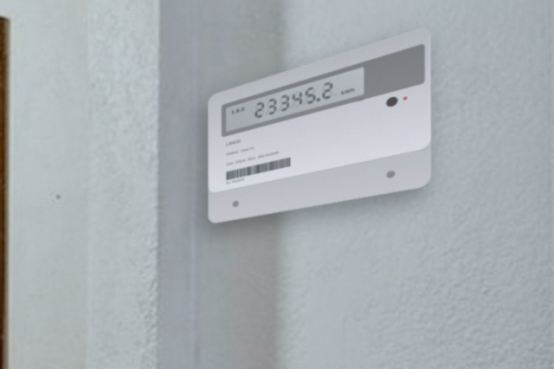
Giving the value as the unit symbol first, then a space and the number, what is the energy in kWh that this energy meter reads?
kWh 23345.2
